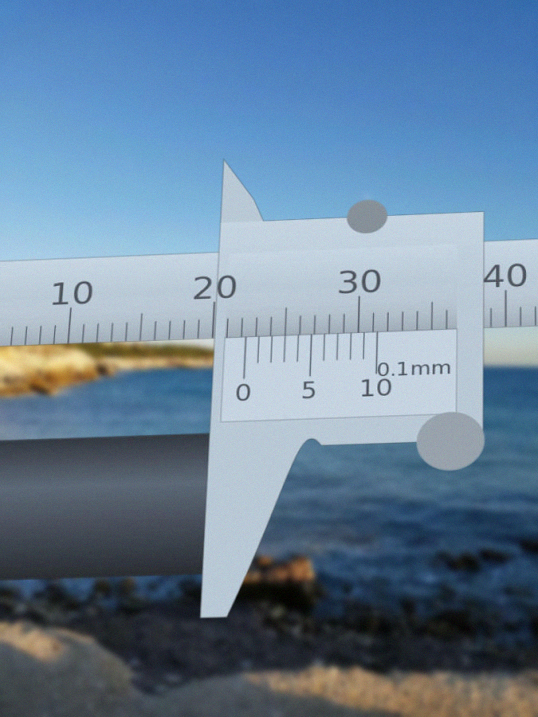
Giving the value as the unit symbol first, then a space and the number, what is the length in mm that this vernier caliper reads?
mm 22.3
